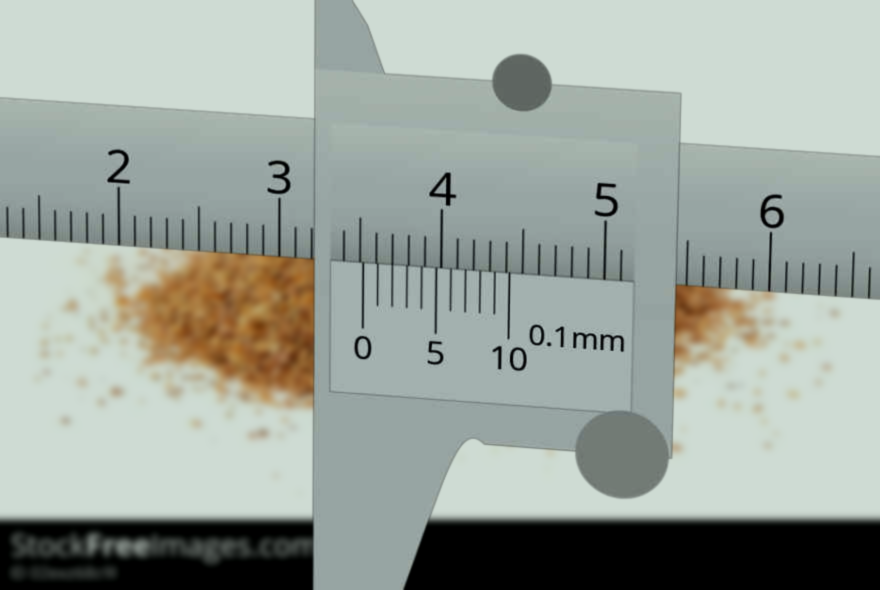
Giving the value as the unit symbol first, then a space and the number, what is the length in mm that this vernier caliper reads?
mm 35.2
